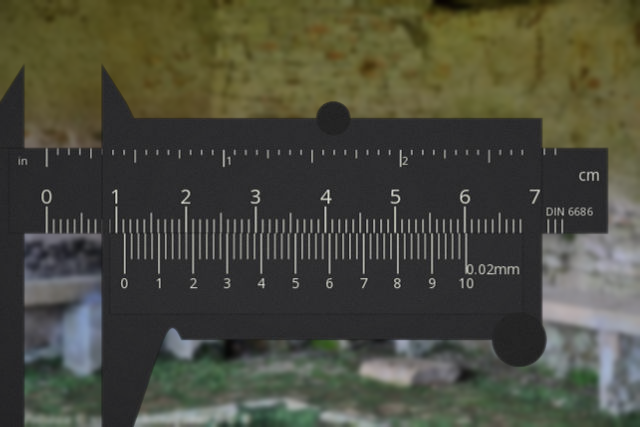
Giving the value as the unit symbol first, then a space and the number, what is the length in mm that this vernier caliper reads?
mm 11.2
